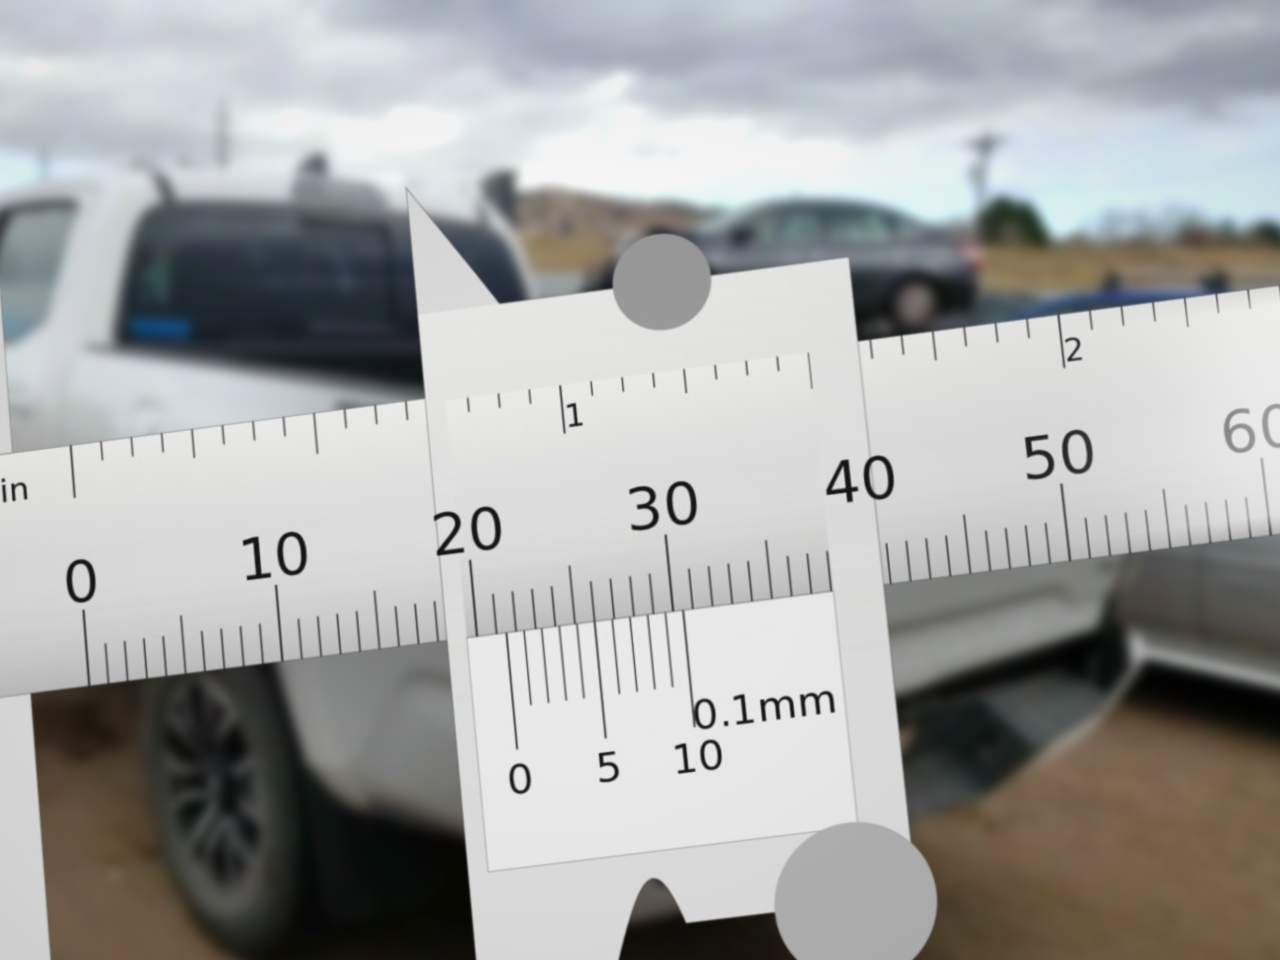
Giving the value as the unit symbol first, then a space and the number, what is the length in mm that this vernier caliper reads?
mm 21.5
